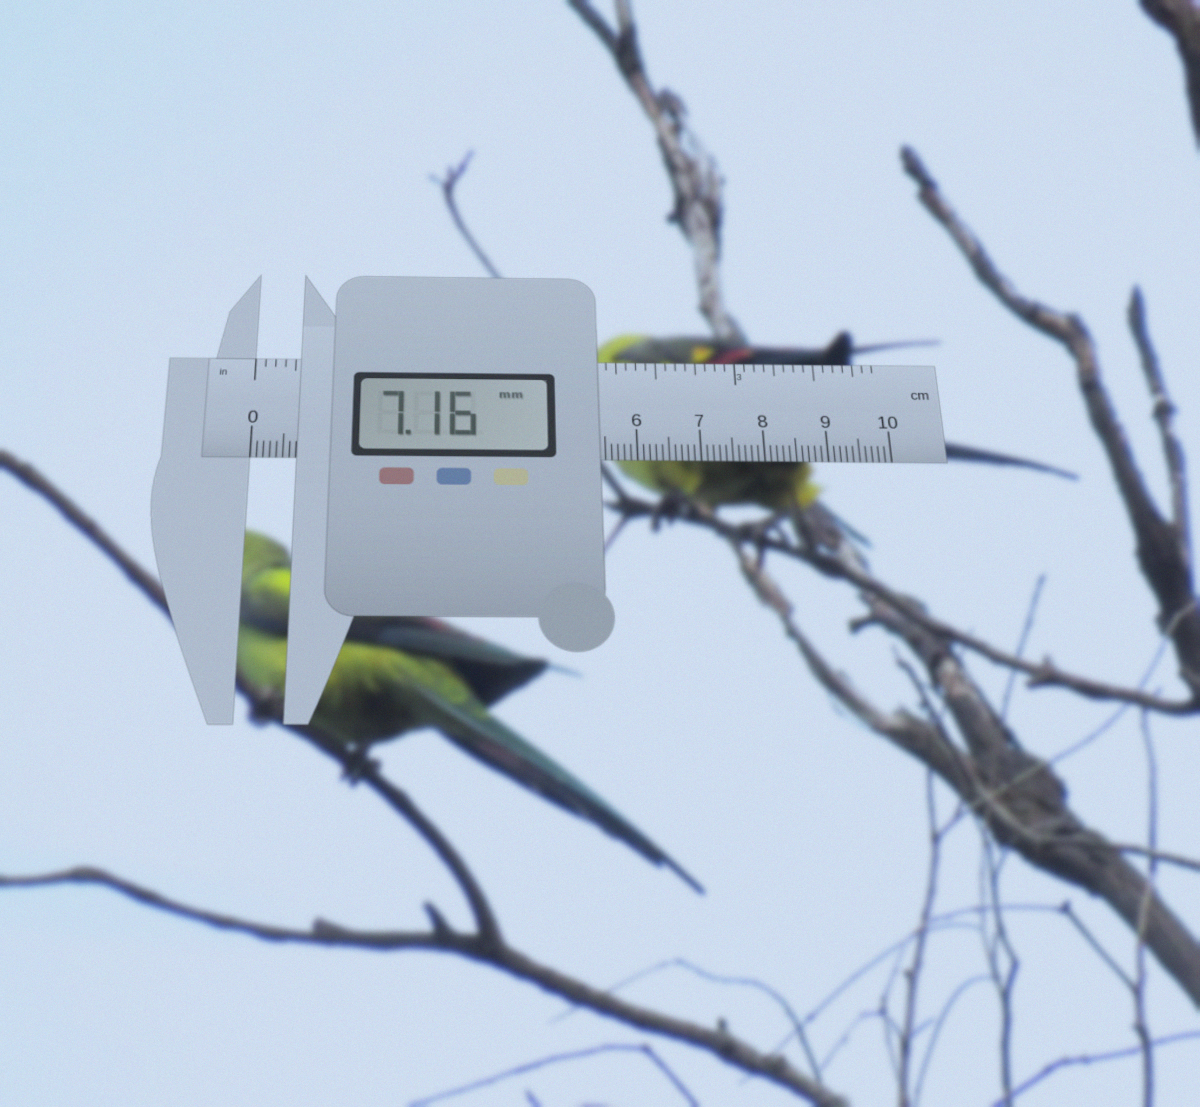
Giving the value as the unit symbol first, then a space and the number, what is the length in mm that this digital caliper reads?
mm 7.16
